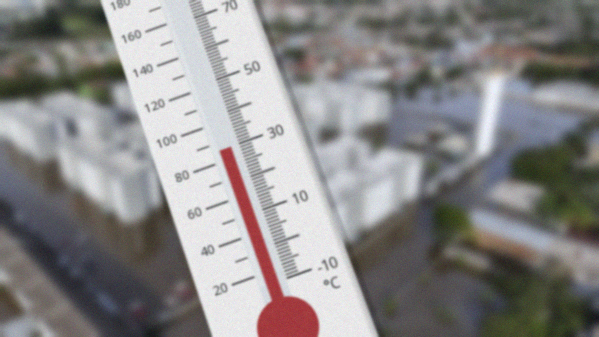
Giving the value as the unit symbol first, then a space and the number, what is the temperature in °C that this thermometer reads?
°C 30
